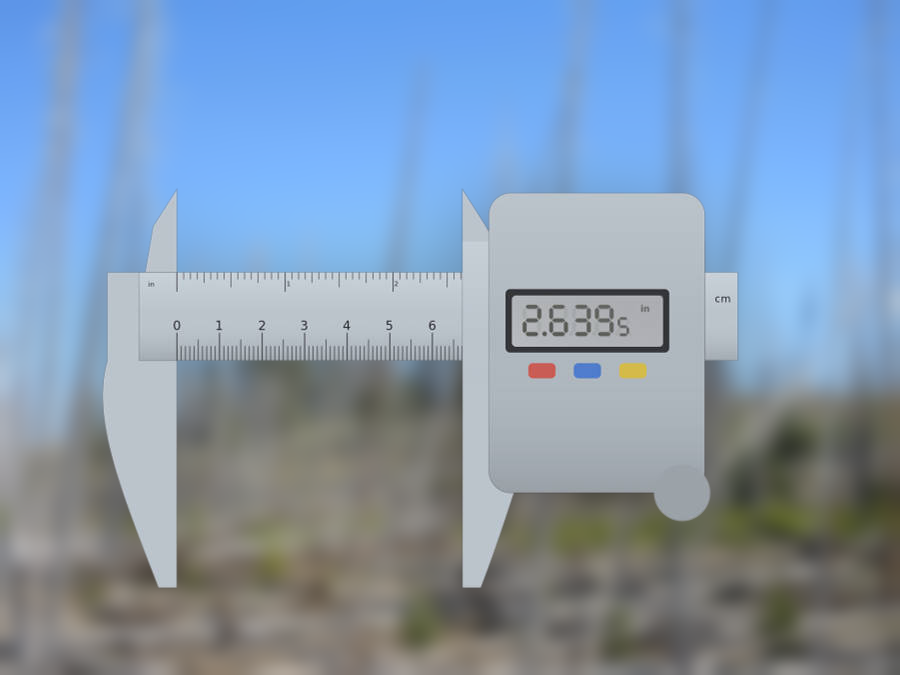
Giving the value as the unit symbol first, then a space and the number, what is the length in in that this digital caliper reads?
in 2.6395
